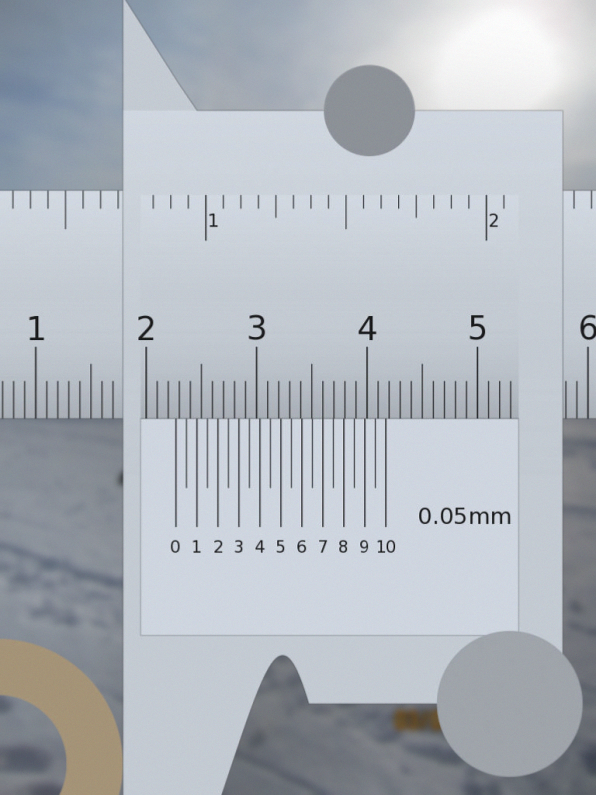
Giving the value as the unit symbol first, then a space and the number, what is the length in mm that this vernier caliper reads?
mm 22.7
